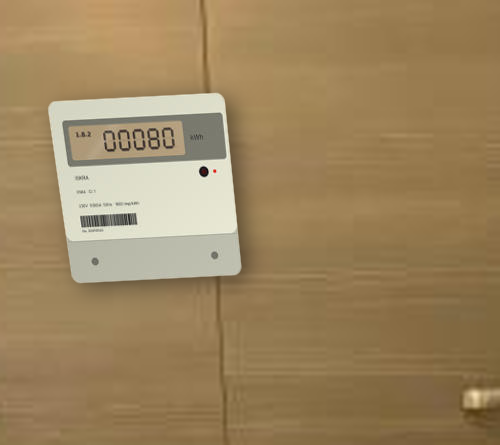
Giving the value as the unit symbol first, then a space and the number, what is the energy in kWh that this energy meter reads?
kWh 80
